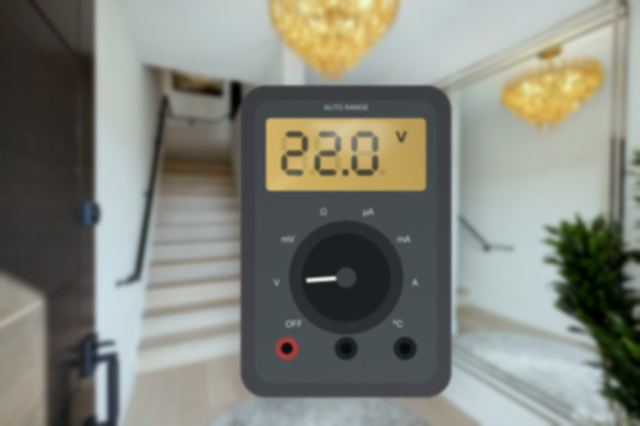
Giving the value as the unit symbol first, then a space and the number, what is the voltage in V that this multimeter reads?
V 22.0
